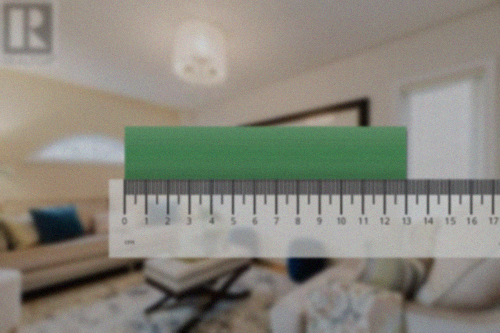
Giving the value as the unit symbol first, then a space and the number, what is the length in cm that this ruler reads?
cm 13
